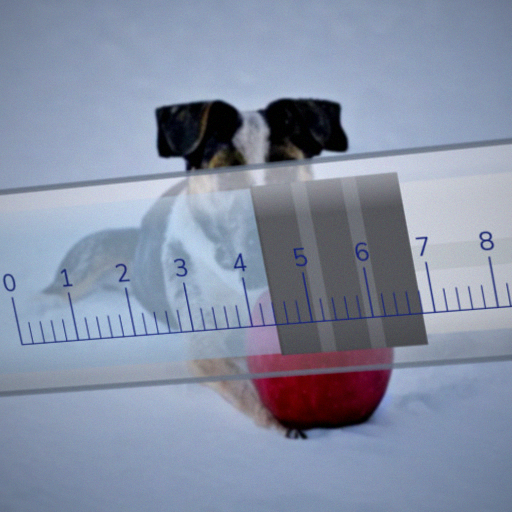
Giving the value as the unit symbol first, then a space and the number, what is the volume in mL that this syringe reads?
mL 4.4
